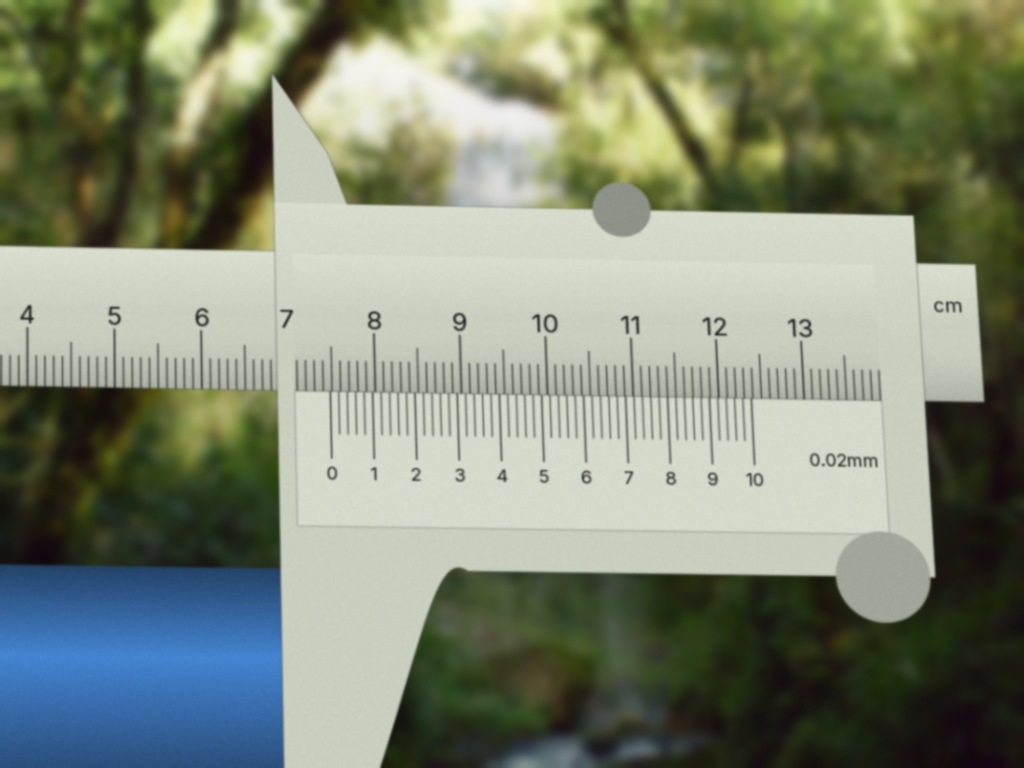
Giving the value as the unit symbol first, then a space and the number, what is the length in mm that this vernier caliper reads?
mm 74.8
